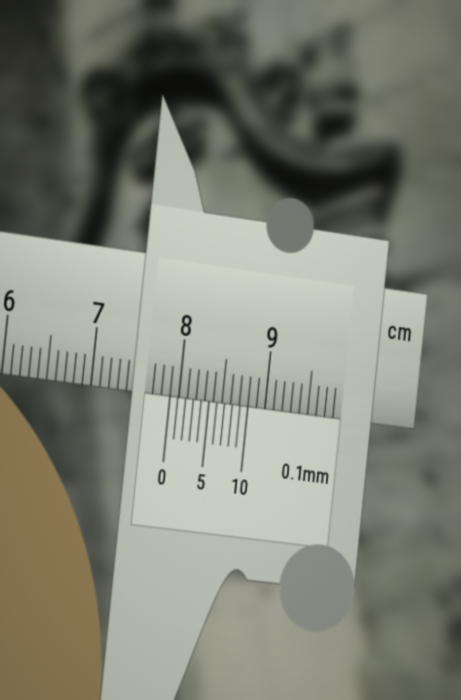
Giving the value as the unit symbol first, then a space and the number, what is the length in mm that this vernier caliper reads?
mm 79.0
